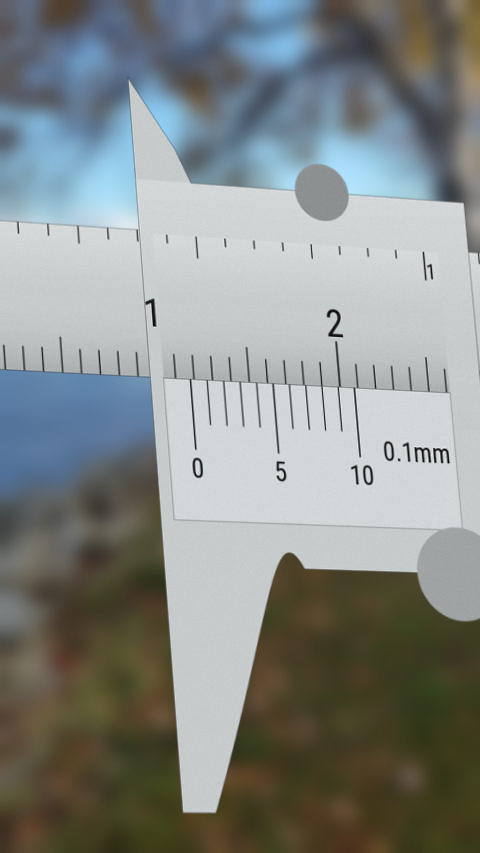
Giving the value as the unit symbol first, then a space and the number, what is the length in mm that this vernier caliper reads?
mm 11.8
